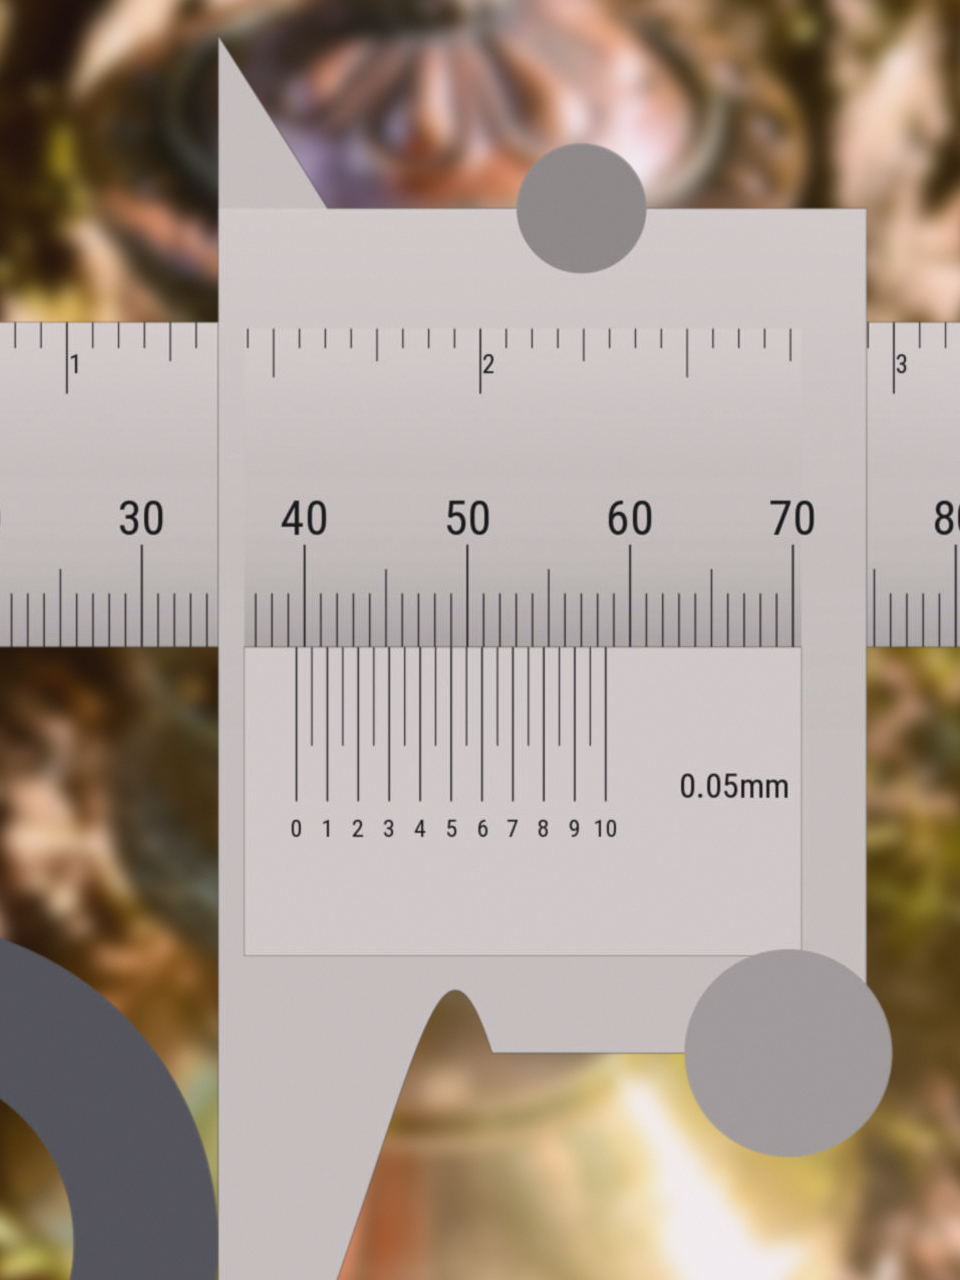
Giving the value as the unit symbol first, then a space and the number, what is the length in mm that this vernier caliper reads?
mm 39.5
